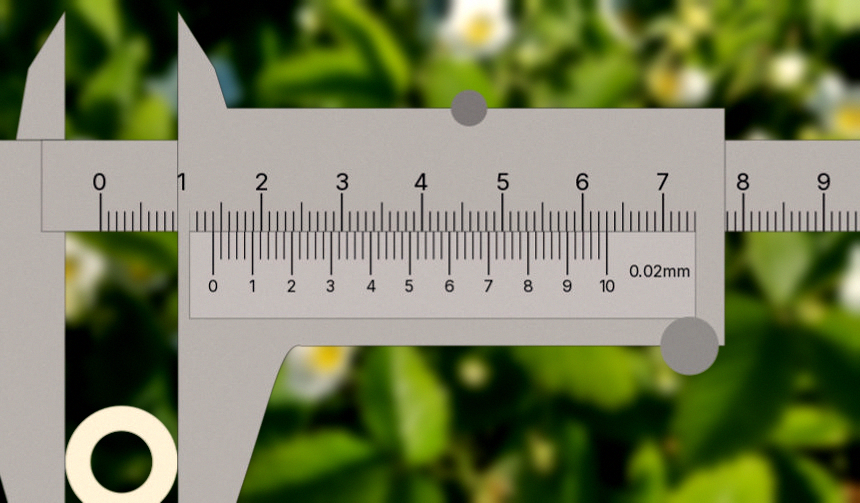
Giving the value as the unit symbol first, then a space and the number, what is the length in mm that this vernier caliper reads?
mm 14.0
